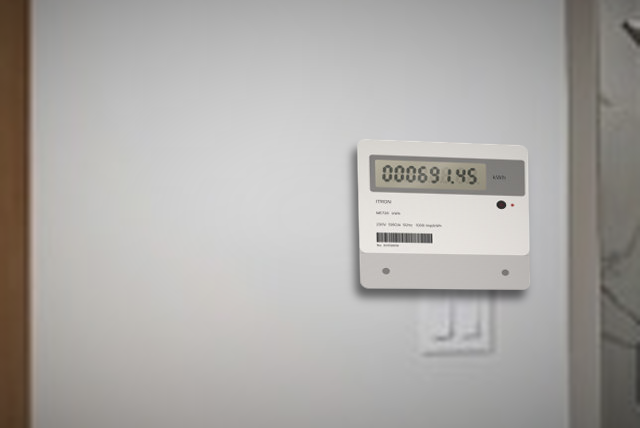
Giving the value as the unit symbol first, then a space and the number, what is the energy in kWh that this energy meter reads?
kWh 691.45
